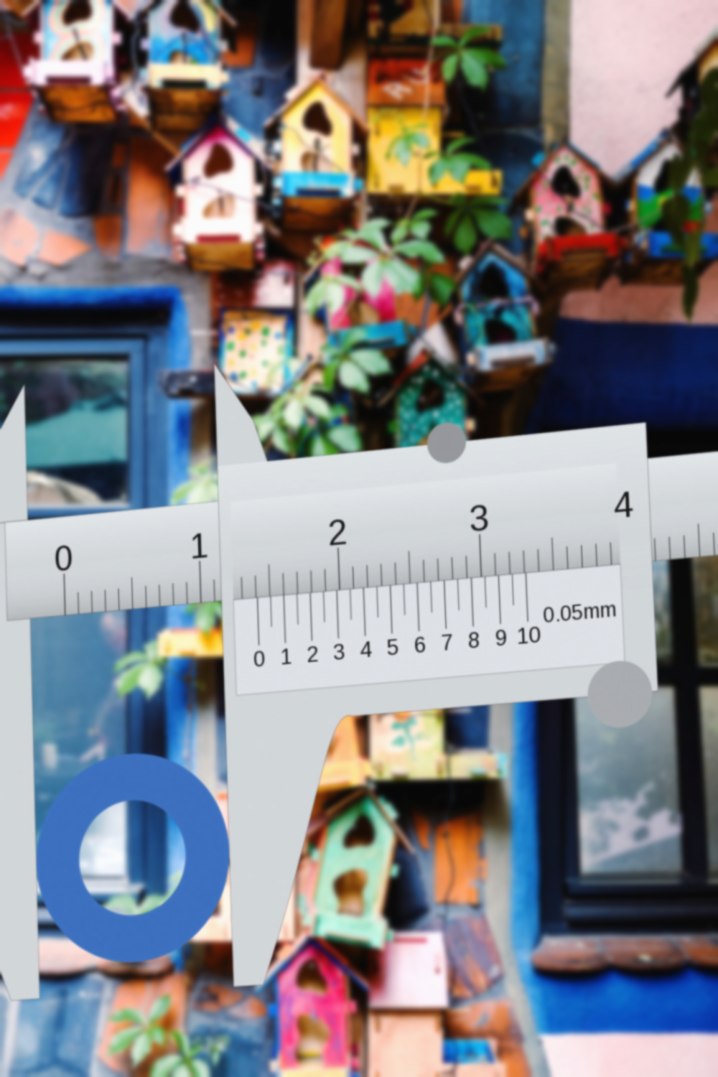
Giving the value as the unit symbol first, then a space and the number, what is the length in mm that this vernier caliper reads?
mm 14.1
